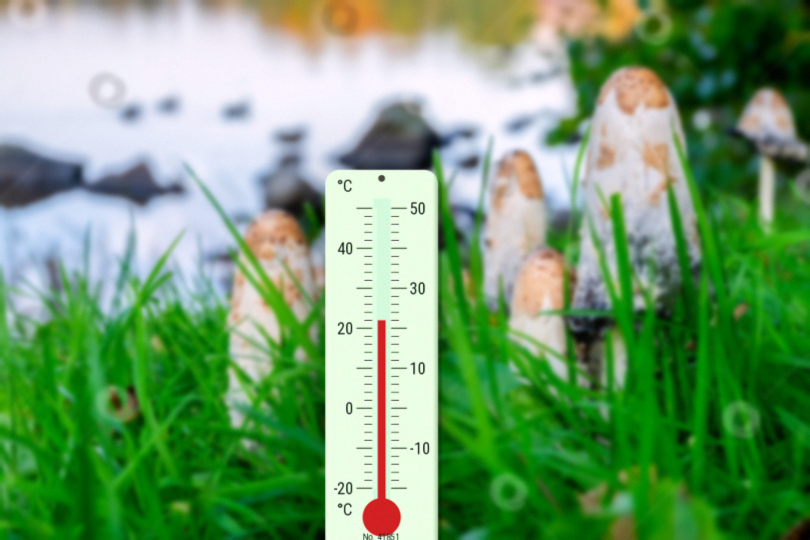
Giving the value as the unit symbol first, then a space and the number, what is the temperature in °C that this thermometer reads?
°C 22
